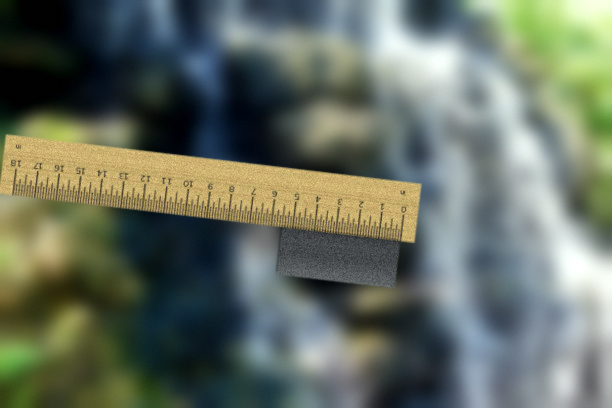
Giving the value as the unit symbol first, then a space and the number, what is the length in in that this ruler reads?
in 5.5
